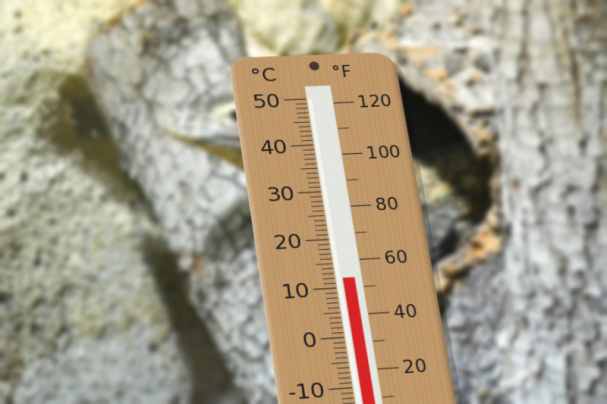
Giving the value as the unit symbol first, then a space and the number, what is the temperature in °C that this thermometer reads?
°C 12
